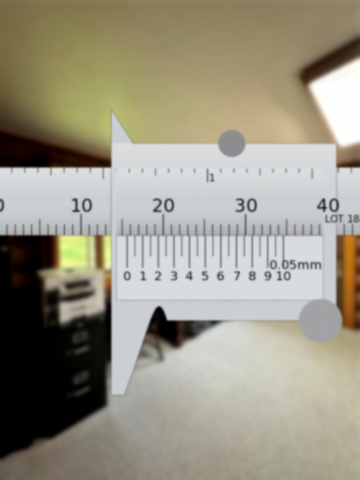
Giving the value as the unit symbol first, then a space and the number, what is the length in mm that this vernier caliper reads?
mm 15.6
